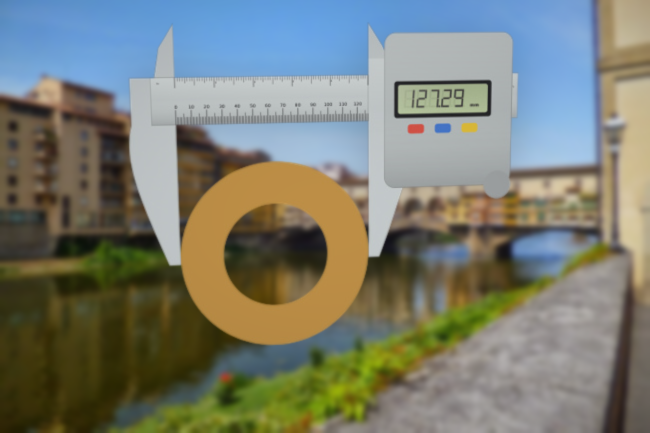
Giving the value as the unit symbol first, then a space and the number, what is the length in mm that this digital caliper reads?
mm 127.29
